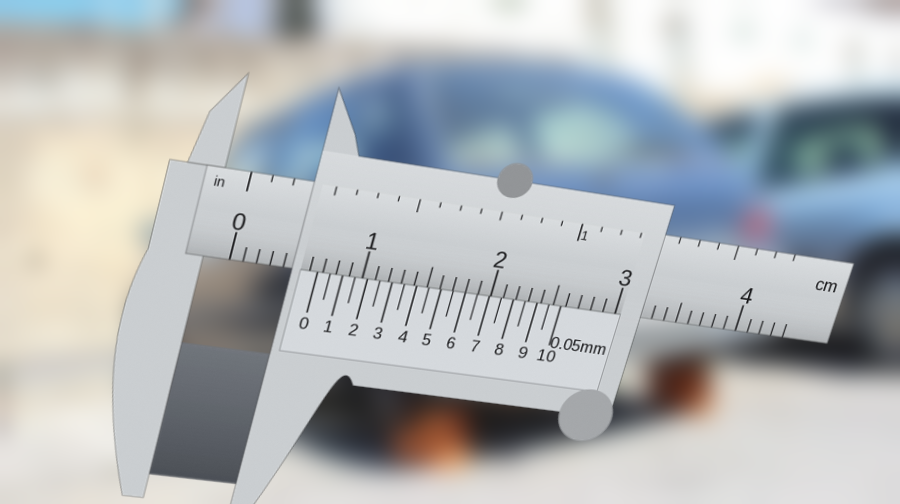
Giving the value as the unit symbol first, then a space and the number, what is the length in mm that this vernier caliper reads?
mm 6.6
